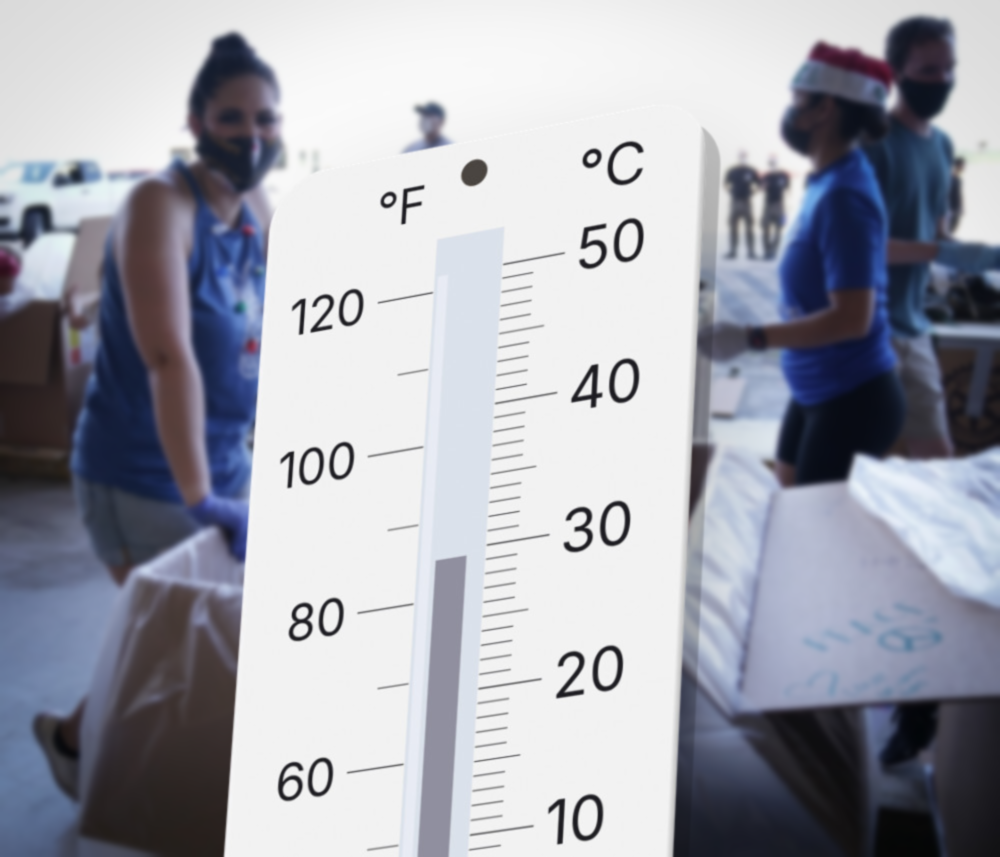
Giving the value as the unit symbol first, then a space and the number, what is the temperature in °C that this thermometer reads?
°C 29.5
